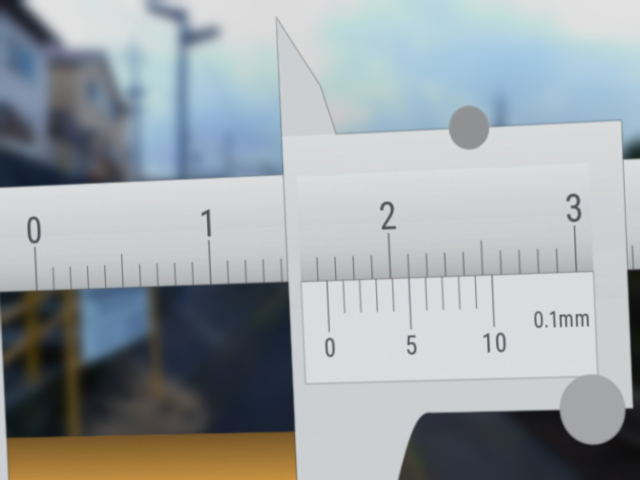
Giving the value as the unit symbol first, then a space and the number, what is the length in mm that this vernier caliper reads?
mm 16.5
